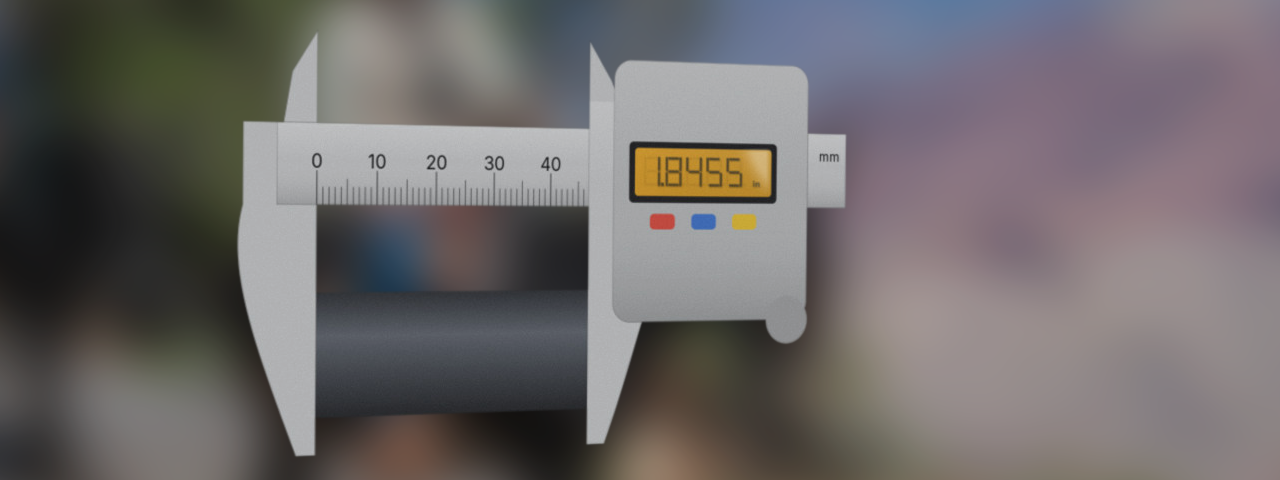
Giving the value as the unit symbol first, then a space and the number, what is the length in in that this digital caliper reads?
in 1.8455
